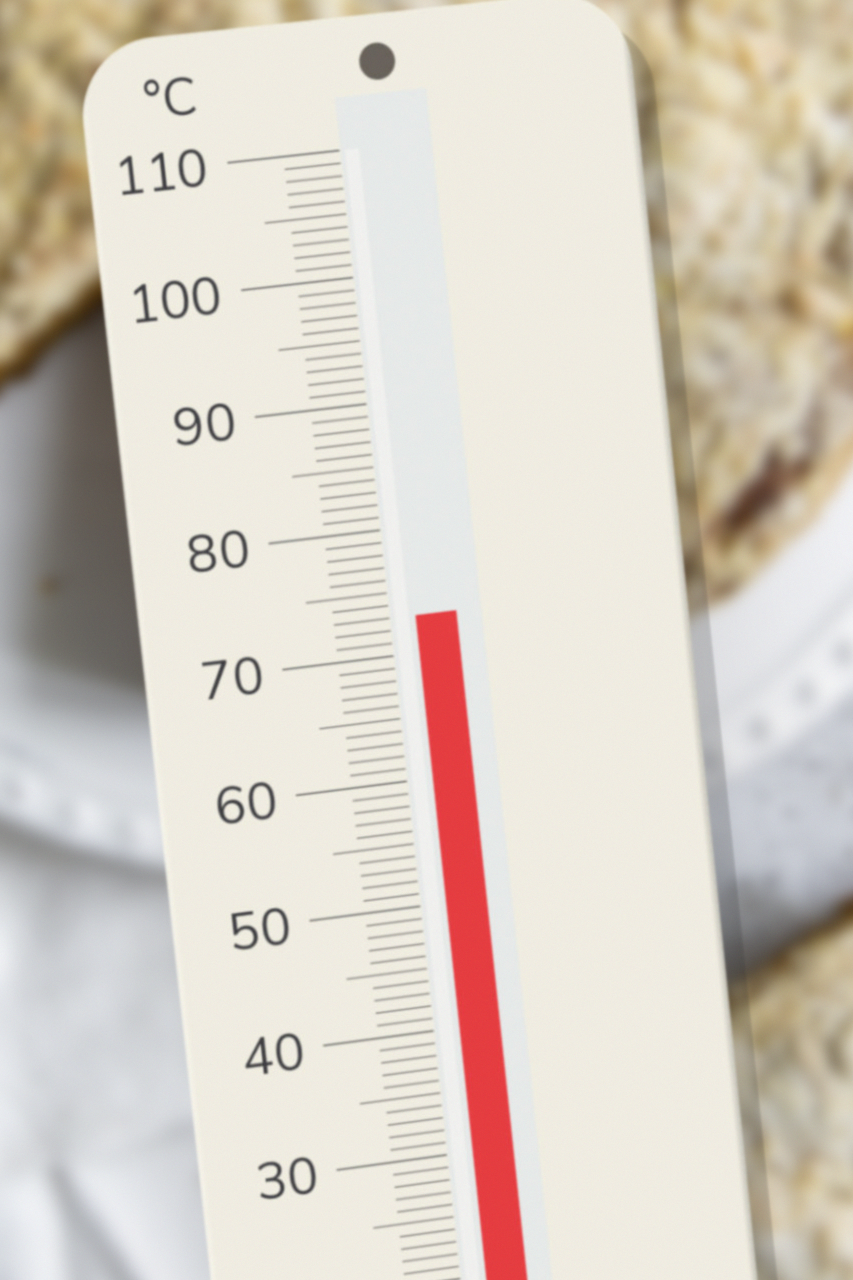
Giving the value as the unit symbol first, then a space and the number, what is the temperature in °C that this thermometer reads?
°C 73
